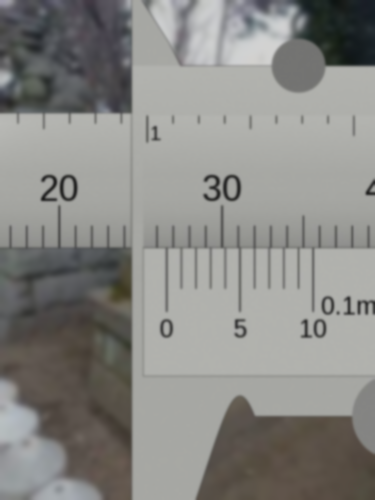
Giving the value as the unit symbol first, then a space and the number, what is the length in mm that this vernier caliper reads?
mm 26.6
